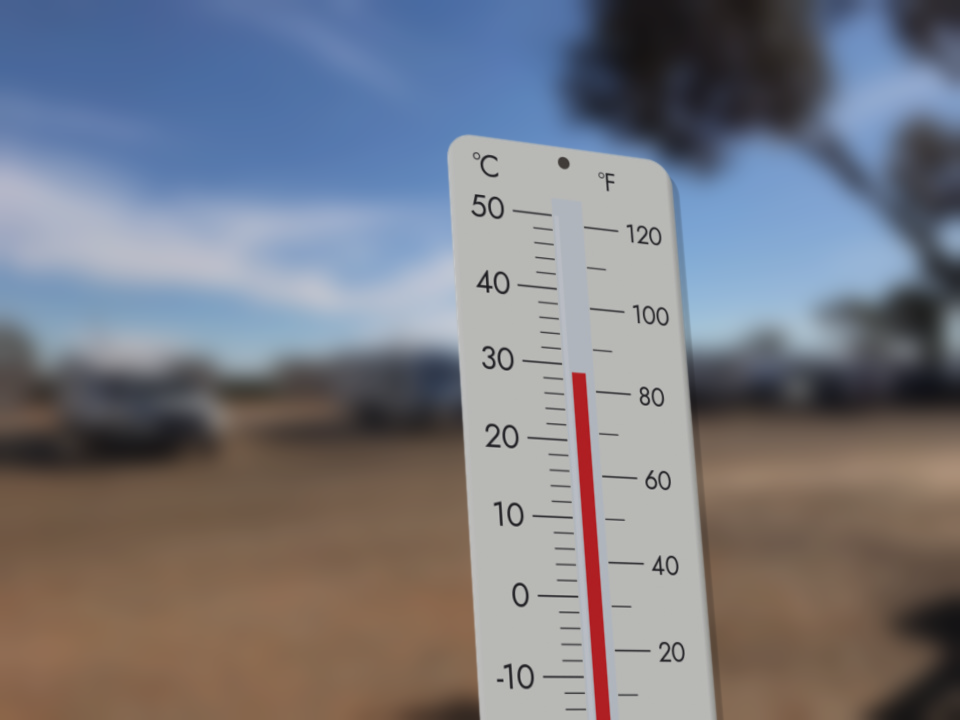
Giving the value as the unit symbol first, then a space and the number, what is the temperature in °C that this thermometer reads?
°C 29
